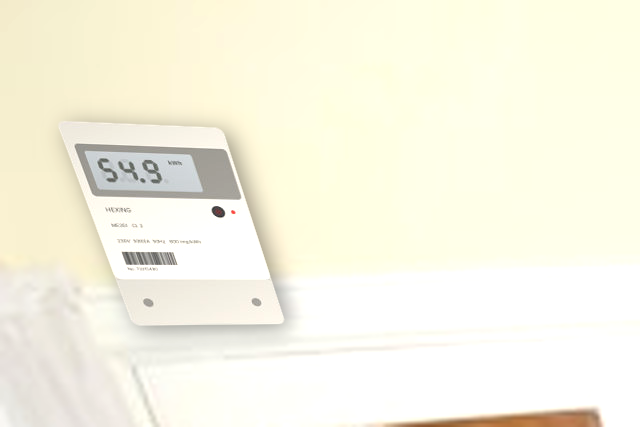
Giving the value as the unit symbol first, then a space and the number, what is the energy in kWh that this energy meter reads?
kWh 54.9
